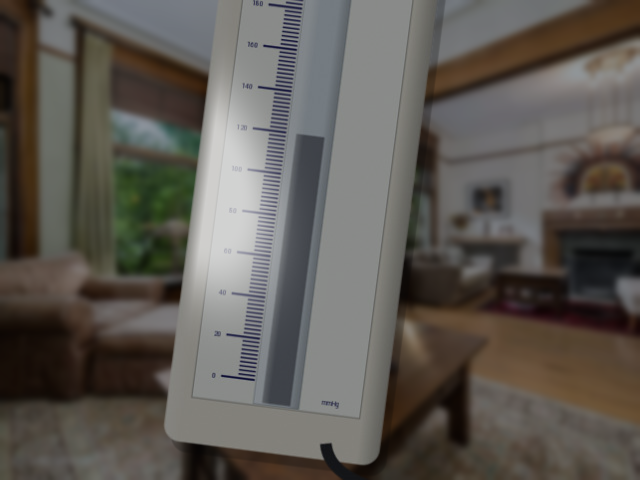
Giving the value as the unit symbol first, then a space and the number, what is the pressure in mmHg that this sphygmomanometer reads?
mmHg 120
